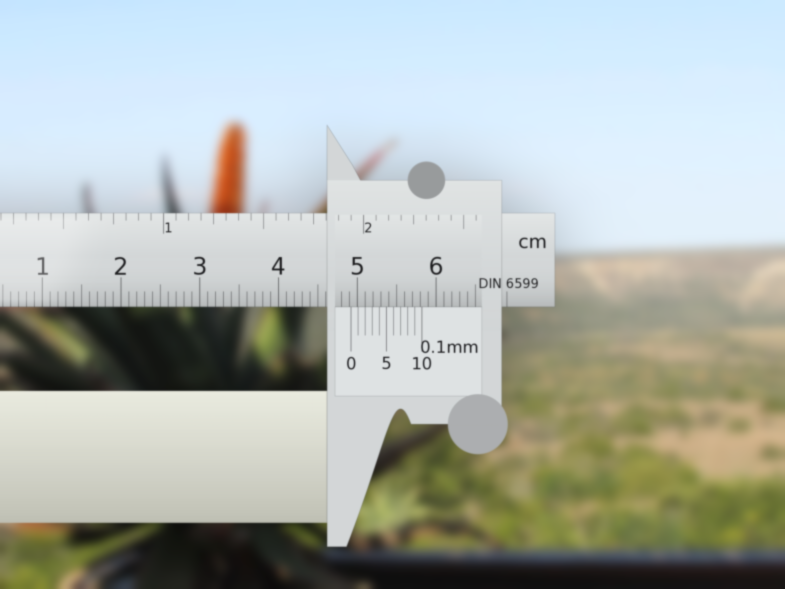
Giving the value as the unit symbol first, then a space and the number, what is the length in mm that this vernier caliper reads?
mm 49.2
